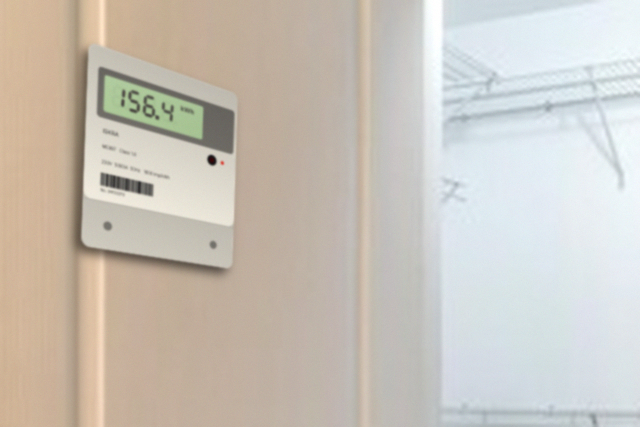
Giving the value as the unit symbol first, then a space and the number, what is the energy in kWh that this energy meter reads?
kWh 156.4
